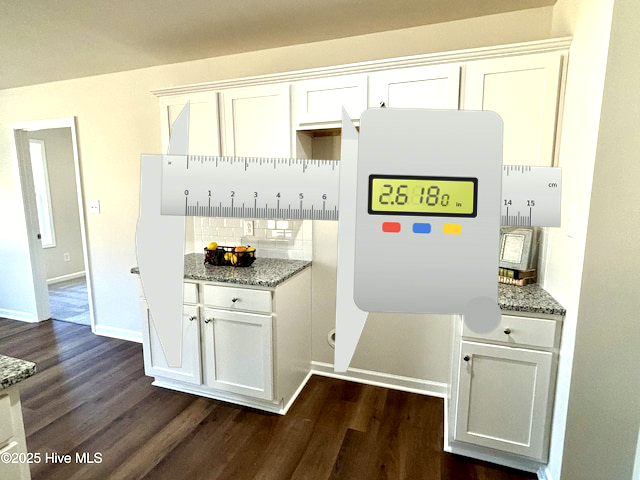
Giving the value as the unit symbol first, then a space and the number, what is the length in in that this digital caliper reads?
in 2.6180
